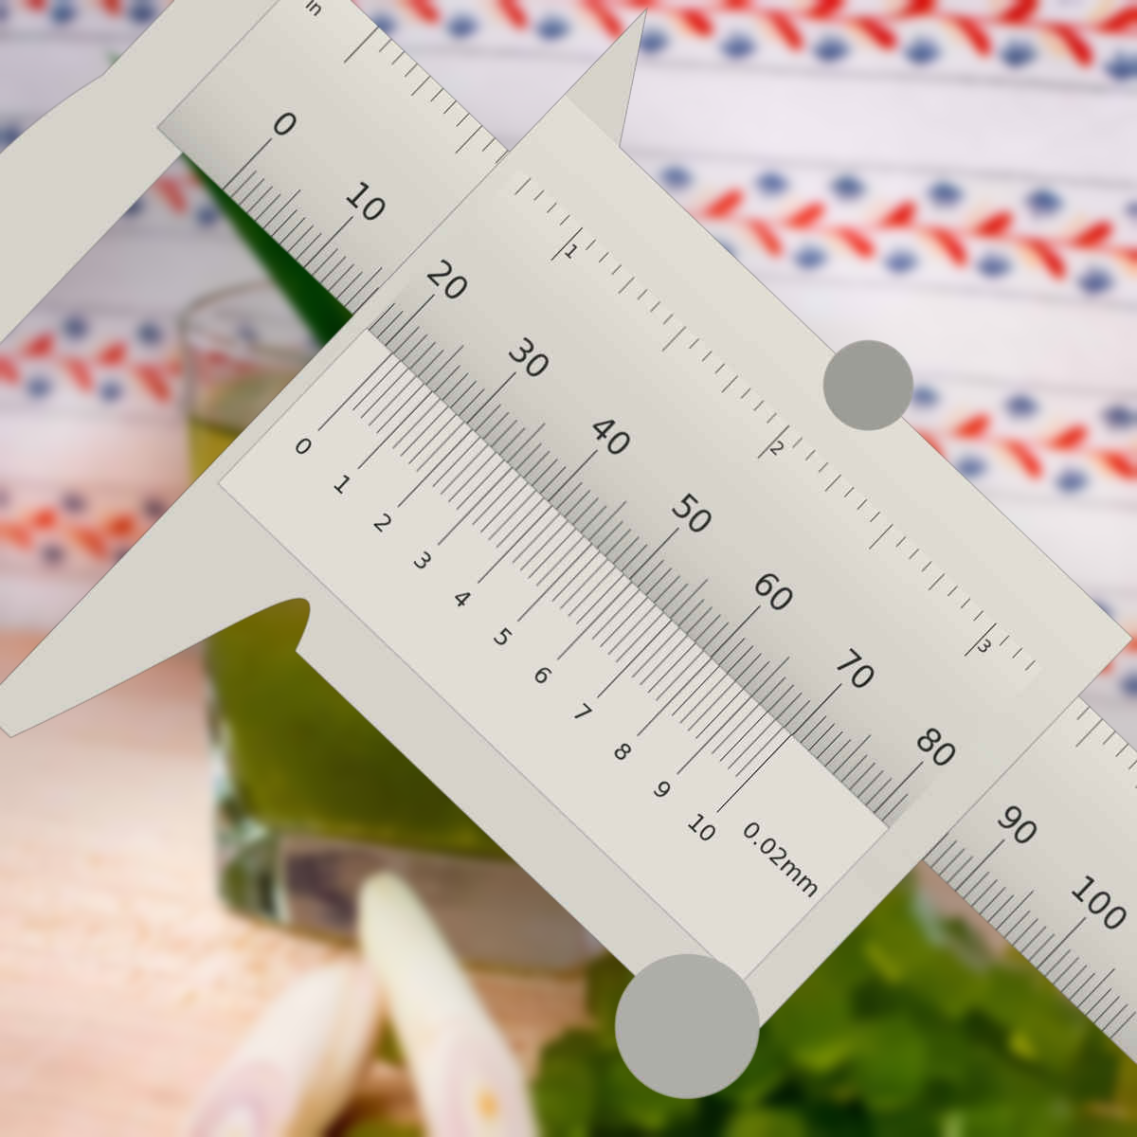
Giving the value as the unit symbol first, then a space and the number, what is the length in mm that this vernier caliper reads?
mm 20.9
